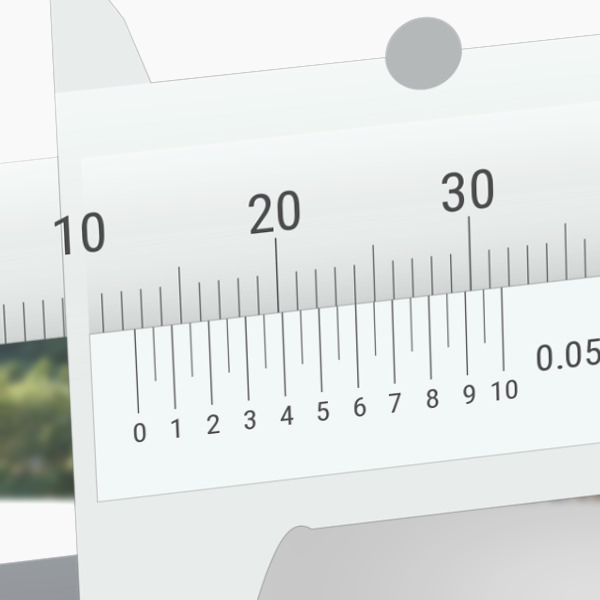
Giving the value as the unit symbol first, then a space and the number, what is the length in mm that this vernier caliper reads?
mm 12.6
